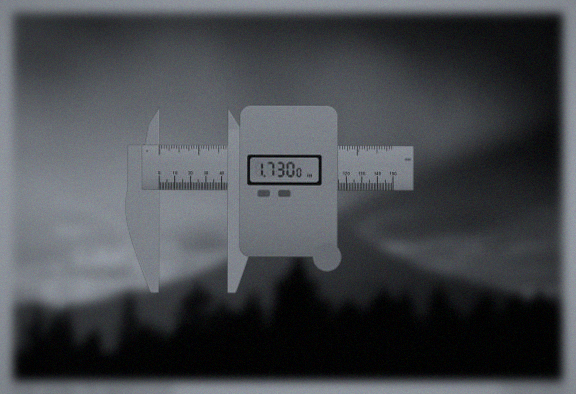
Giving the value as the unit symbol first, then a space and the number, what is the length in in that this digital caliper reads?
in 1.7300
